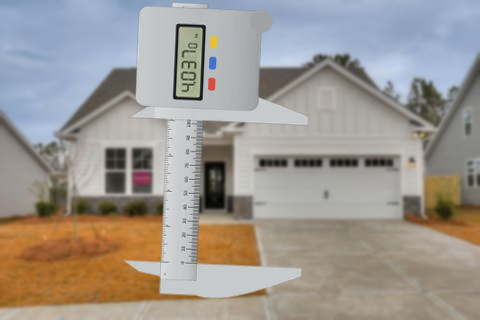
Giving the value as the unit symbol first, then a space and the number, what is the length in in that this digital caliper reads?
in 4.0370
